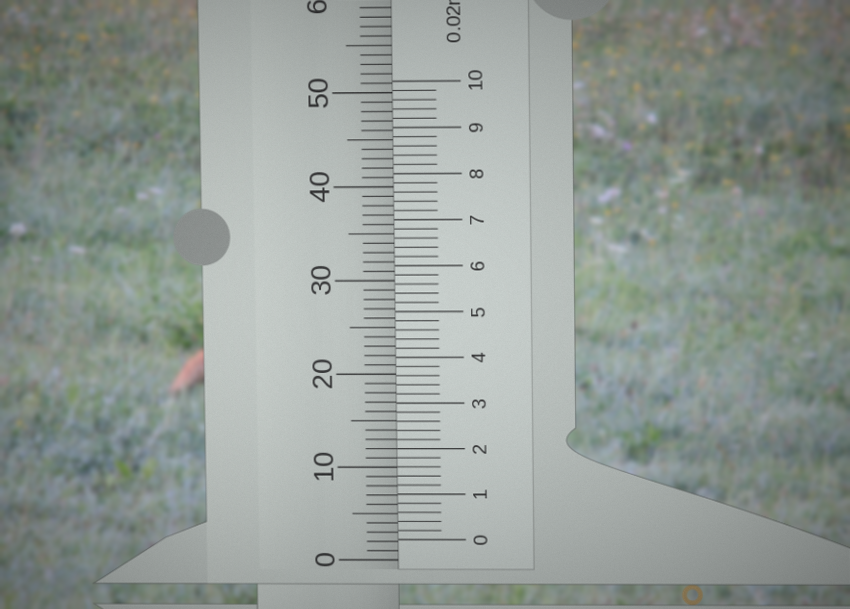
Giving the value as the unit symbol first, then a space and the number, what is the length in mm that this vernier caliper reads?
mm 2.2
